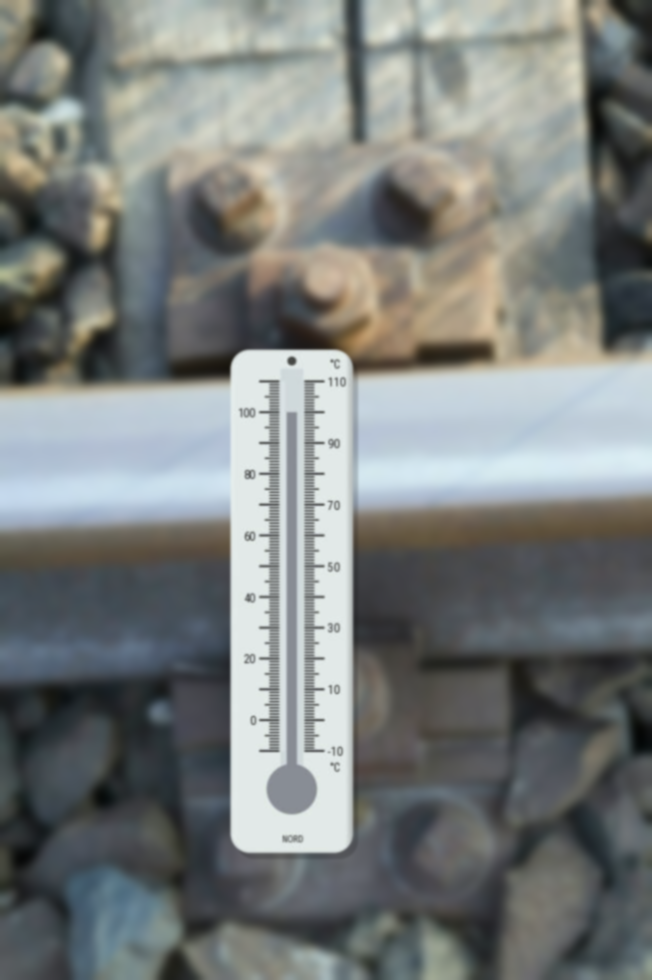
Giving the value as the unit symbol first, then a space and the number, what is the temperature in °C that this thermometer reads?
°C 100
